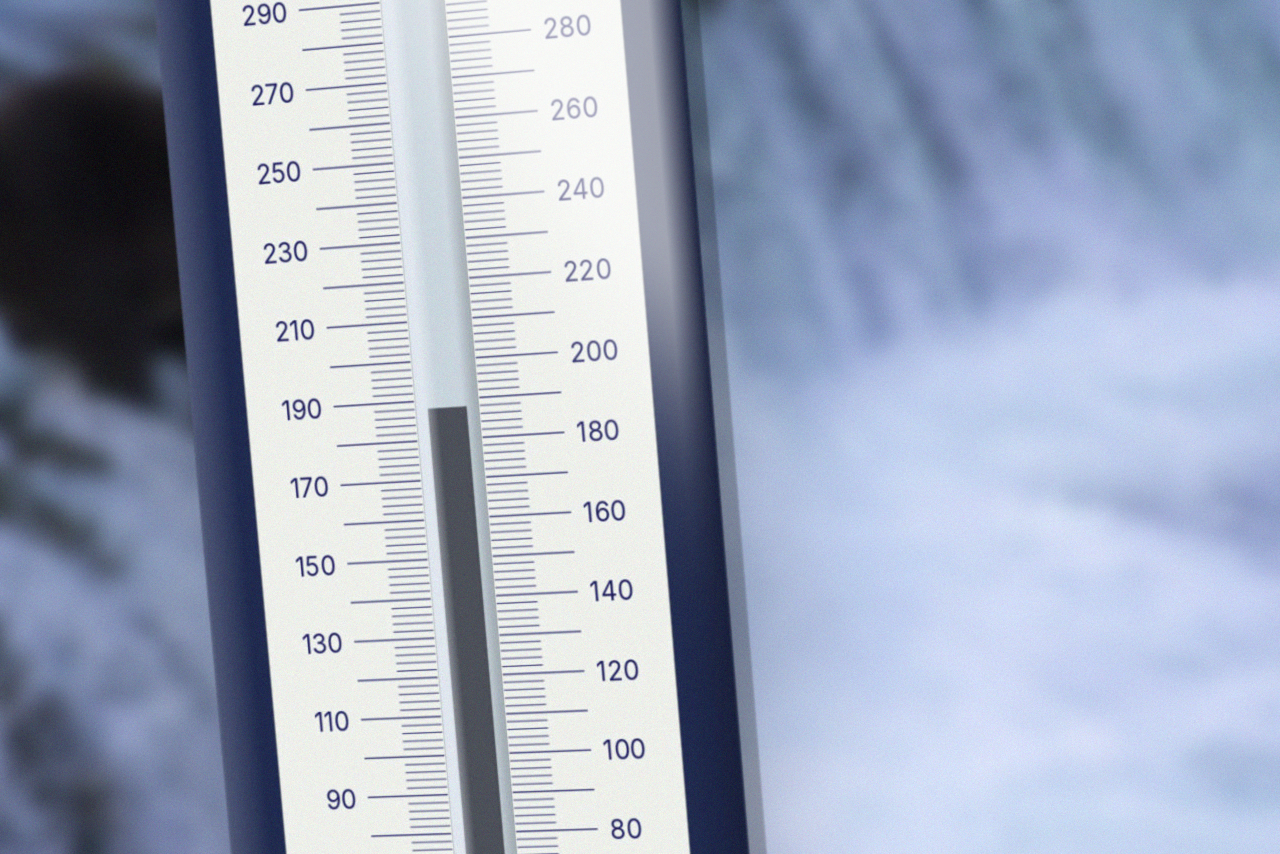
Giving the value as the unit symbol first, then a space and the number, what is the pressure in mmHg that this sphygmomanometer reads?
mmHg 188
